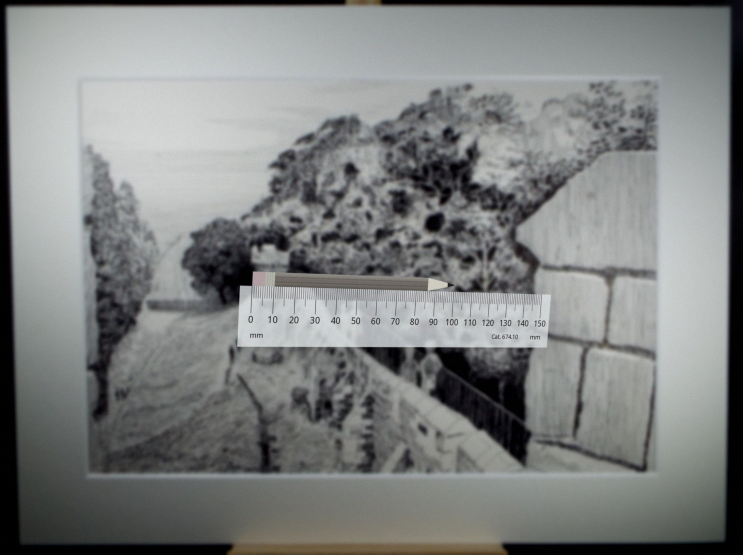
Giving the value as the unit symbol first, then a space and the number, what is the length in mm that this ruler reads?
mm 100
